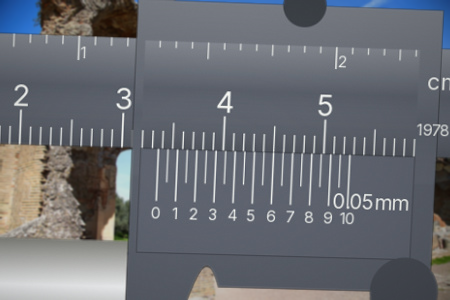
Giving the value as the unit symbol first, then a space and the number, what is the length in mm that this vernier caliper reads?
mm 33.6
